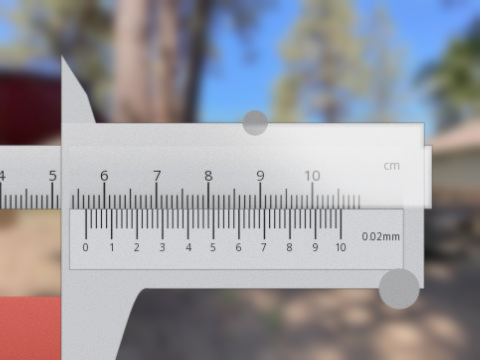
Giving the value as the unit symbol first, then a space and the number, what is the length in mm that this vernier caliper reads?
mm 56.5
